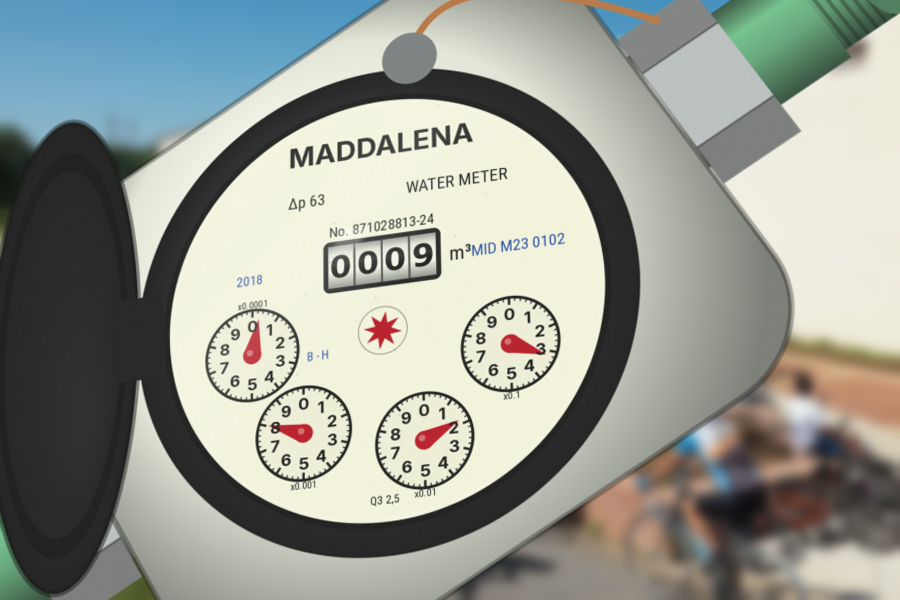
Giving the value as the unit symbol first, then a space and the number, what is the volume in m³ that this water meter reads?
m³ 9.3180
